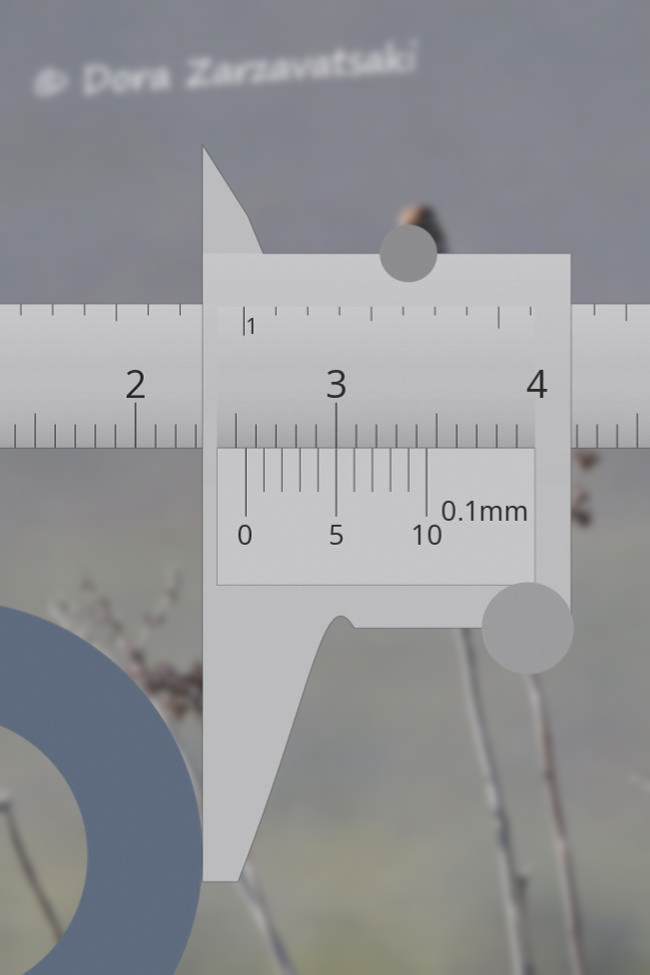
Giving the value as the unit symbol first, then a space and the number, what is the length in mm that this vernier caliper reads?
mm 25.5
